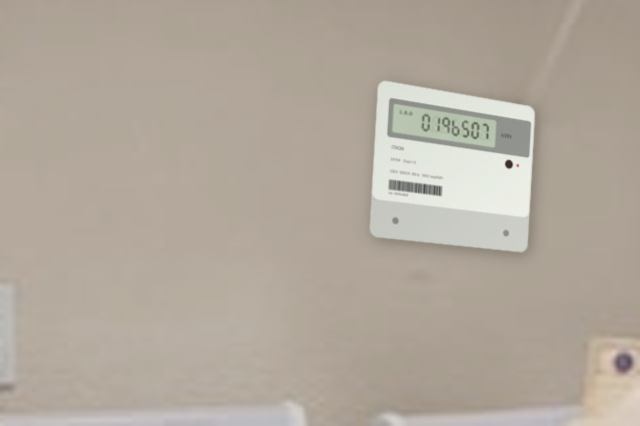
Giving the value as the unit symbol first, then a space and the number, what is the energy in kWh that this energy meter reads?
kWh 196507
